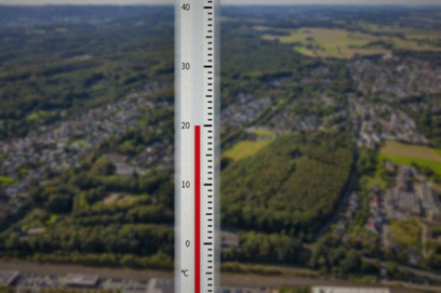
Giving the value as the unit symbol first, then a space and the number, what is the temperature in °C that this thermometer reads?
°C 20
